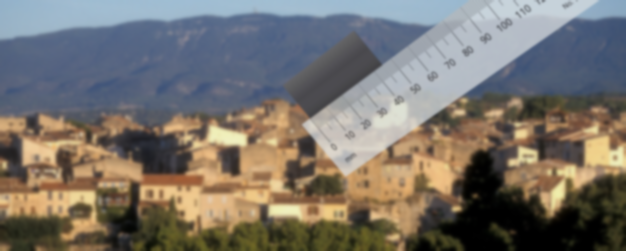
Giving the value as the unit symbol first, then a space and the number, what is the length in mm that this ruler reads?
mm 45
